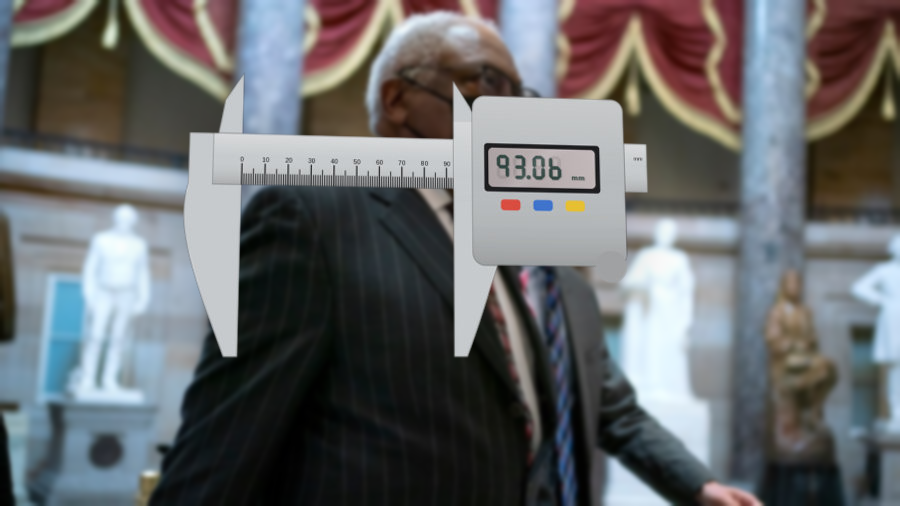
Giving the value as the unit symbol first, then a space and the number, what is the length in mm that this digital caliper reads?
mm 93.06
